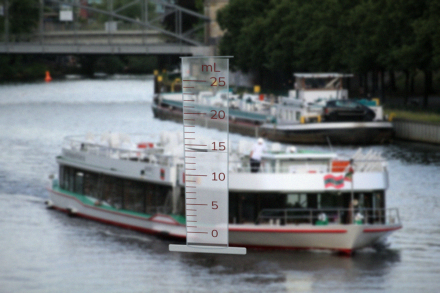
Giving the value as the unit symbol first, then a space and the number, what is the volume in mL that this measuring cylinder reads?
mL 14
